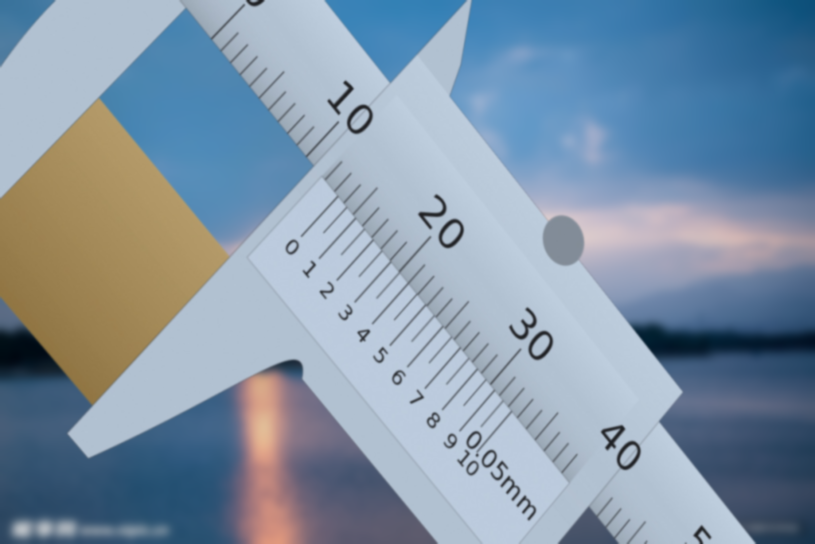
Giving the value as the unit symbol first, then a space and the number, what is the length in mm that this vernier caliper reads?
mm 13.4
